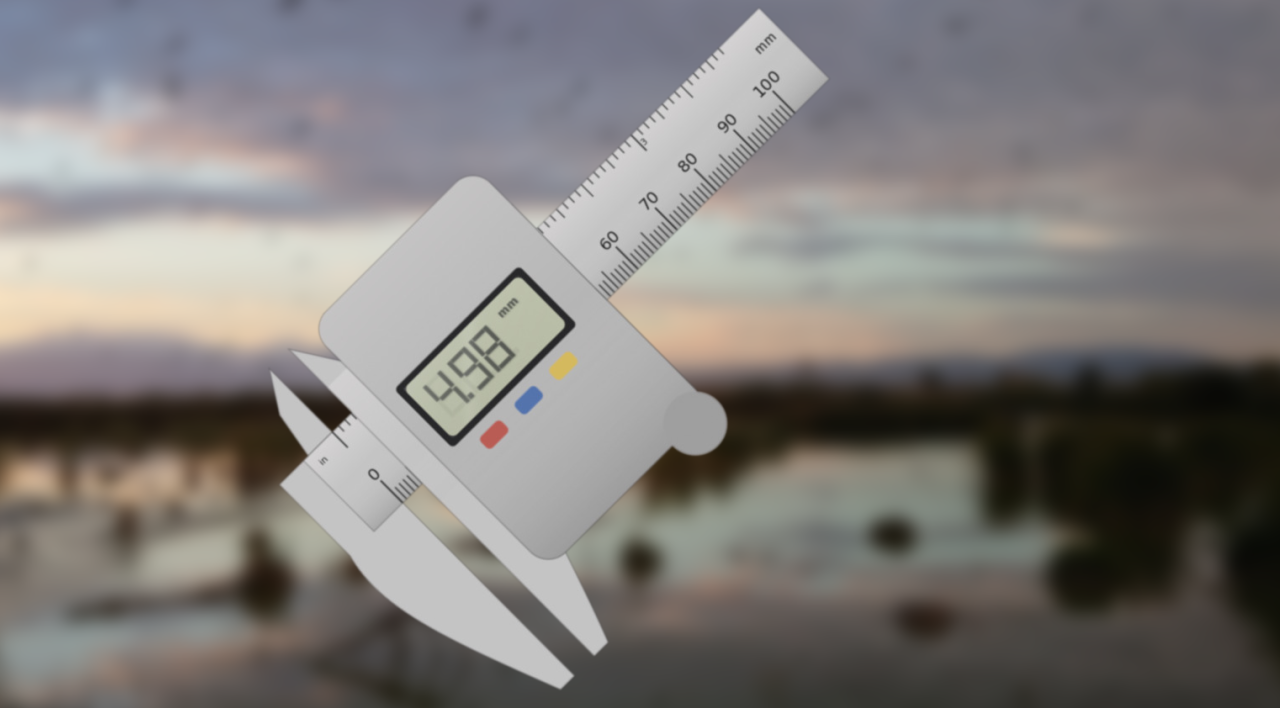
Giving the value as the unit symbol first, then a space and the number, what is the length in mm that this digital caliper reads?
mm 4.98
